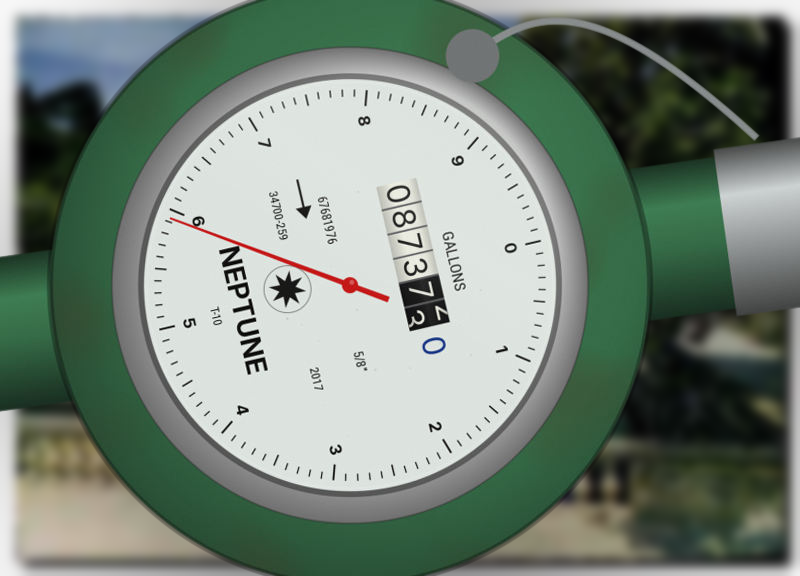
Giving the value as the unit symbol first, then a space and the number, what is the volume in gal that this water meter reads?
gal 873725.9
